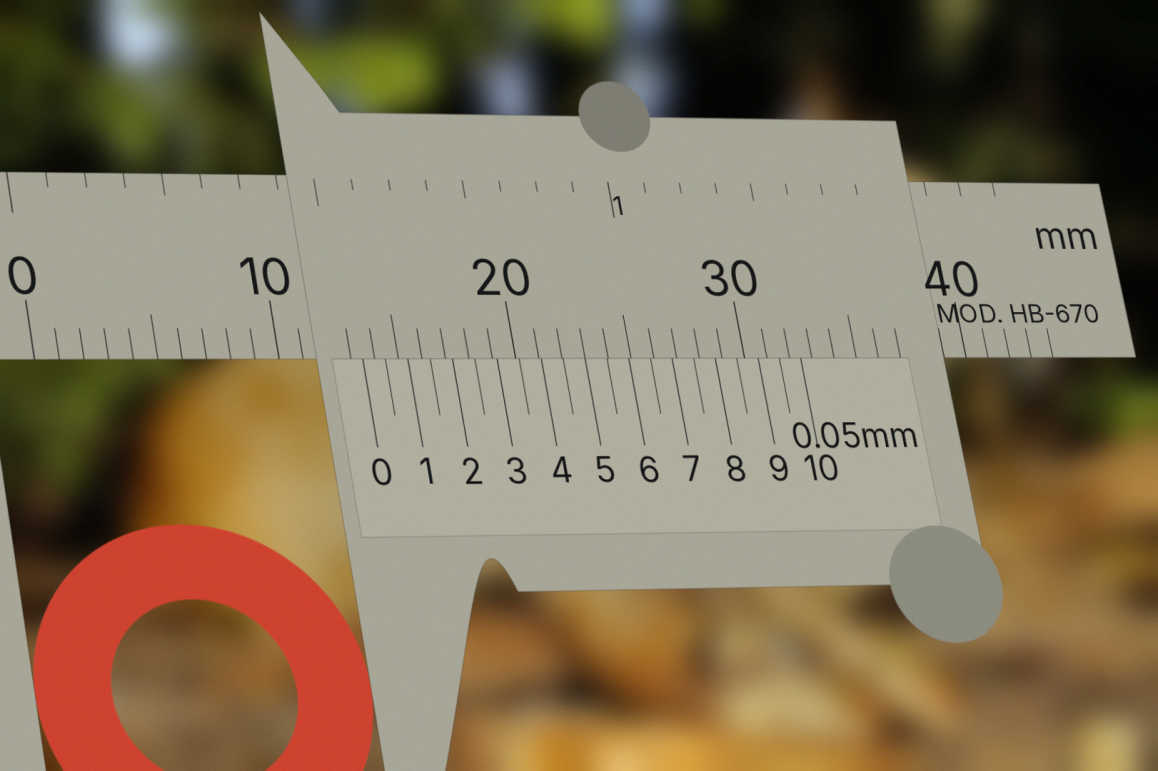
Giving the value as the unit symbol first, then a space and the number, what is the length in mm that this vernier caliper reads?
mm 13.50
